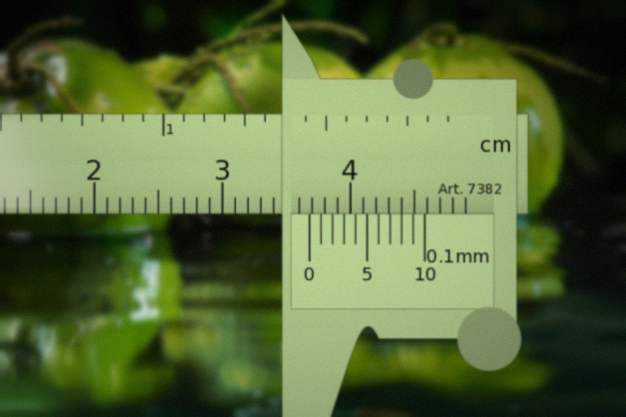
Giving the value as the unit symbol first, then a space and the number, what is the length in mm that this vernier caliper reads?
mm 36.8
